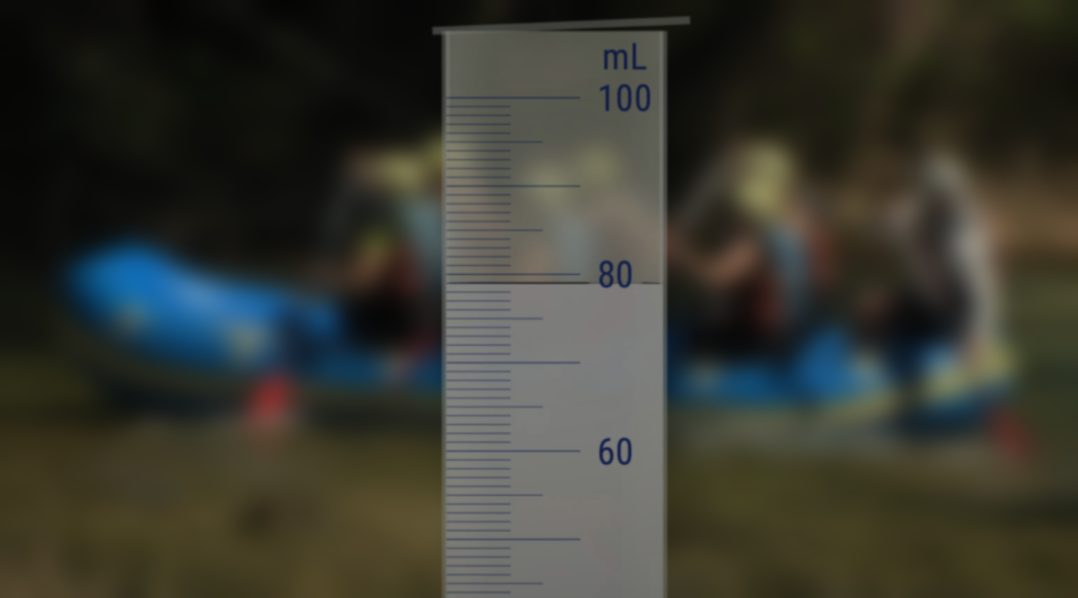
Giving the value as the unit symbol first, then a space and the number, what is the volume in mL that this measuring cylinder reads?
mL 79
